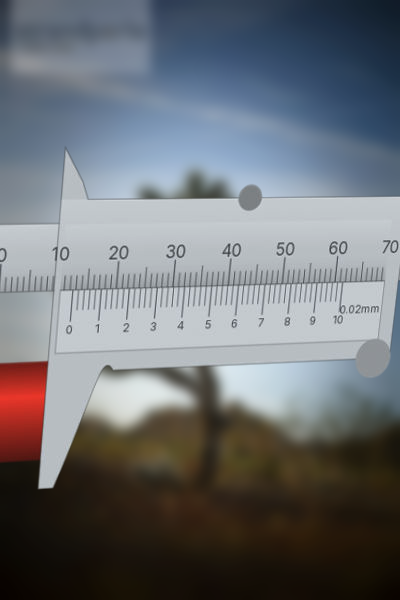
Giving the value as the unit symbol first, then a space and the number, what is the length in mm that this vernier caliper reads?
mm 12.5
